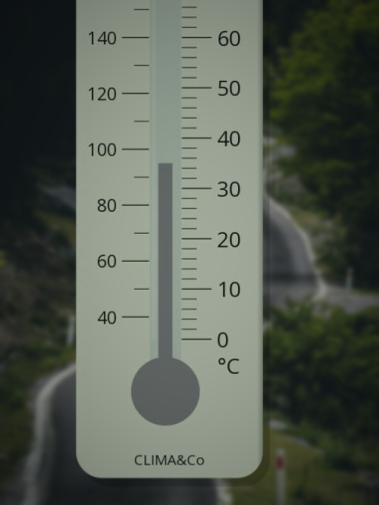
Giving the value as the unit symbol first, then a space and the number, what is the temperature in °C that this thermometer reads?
°C 35
